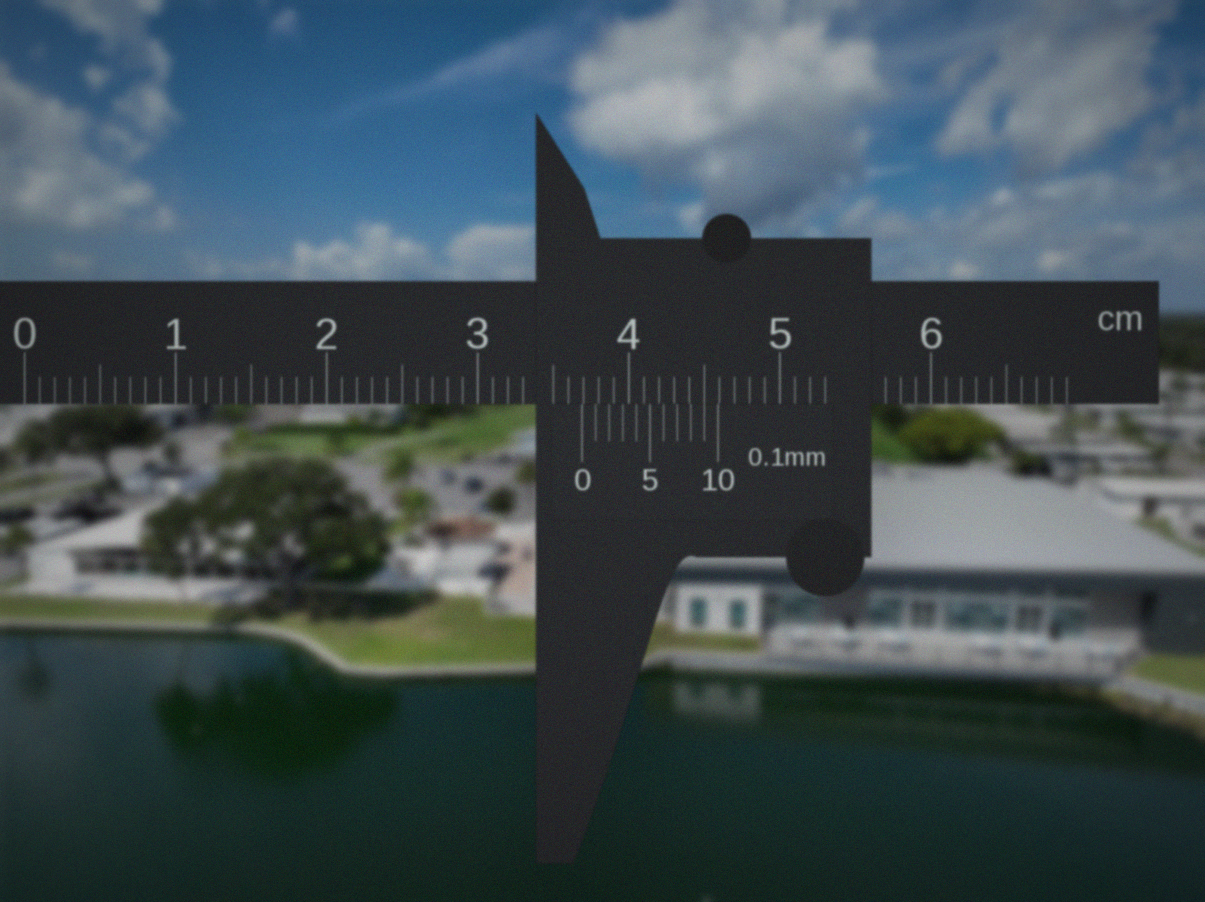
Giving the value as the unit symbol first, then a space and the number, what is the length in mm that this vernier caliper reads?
mm 36.9
